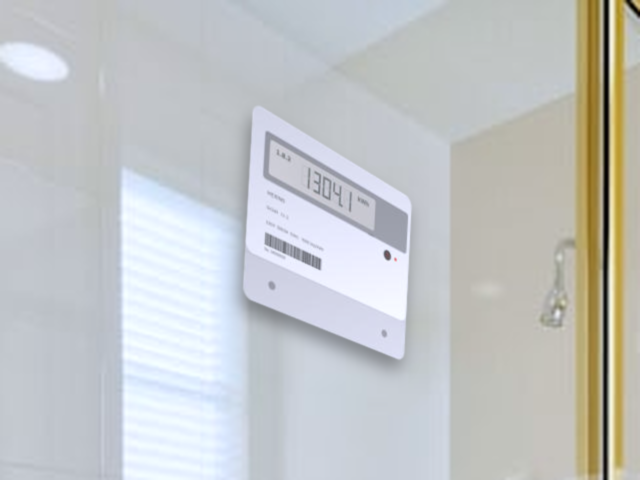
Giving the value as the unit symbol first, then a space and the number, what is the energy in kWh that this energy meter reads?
kWh 1304.1
